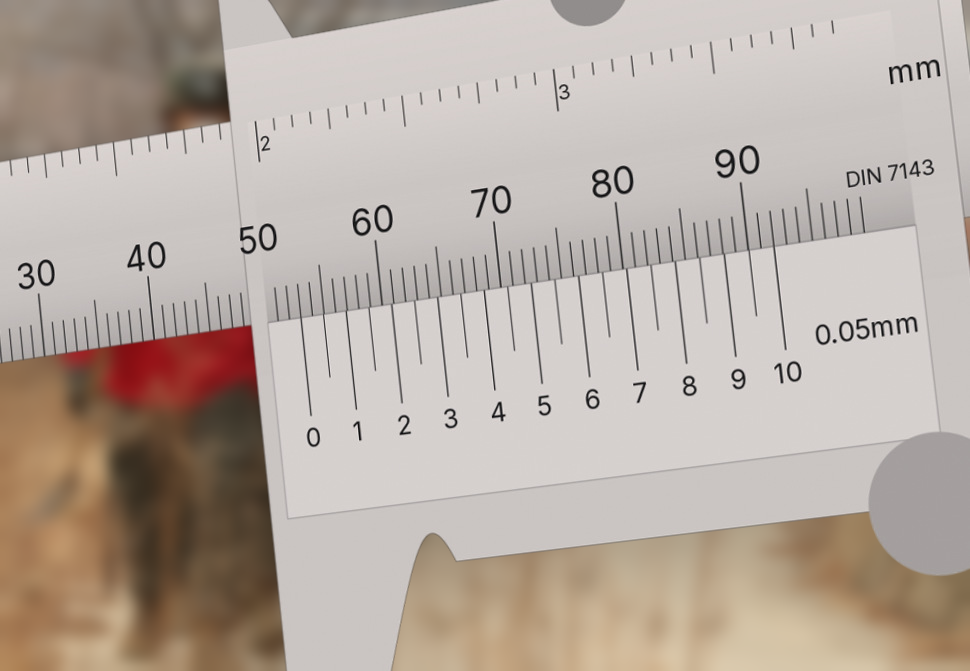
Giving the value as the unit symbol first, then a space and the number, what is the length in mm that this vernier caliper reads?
mm 53.0
